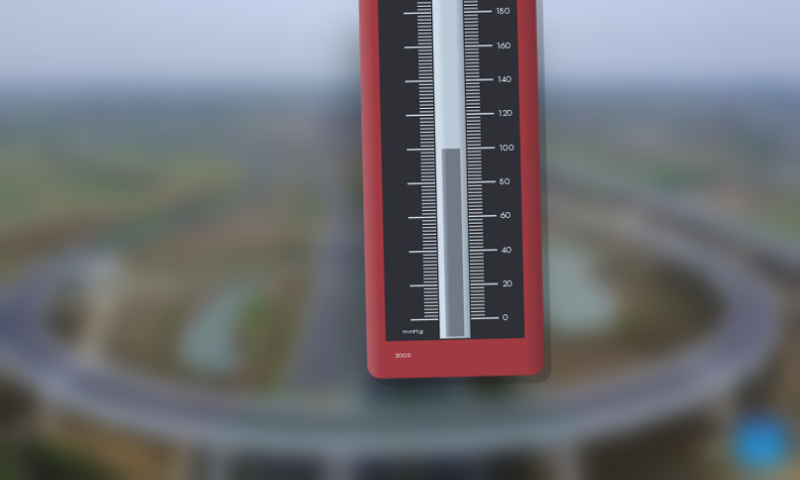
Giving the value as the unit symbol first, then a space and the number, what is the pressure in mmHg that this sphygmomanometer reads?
mmHg 100
